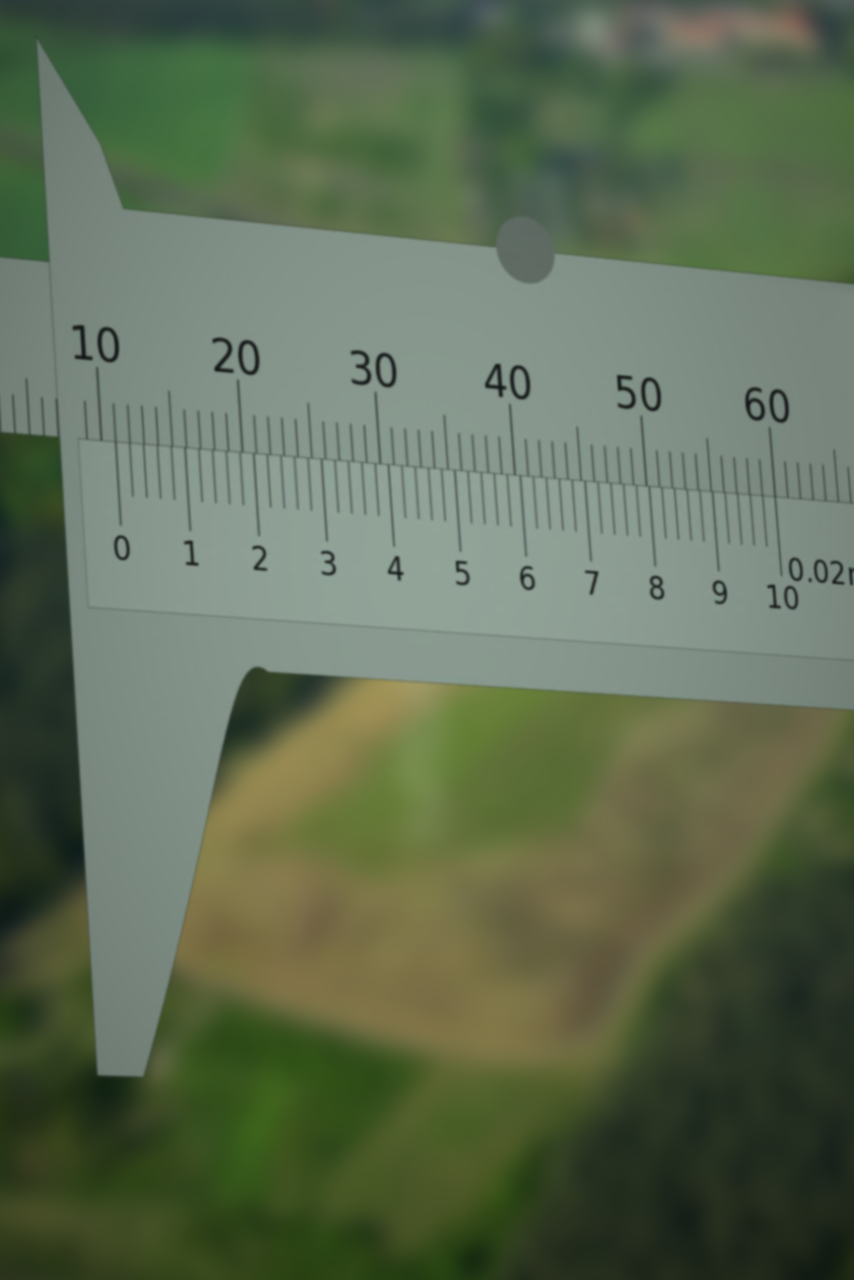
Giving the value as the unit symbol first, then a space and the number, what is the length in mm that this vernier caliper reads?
mm 11.0
